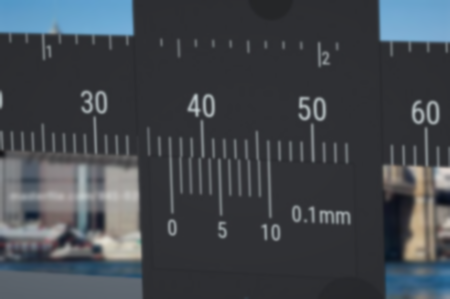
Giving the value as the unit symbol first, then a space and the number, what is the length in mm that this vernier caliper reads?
mm 37.0
